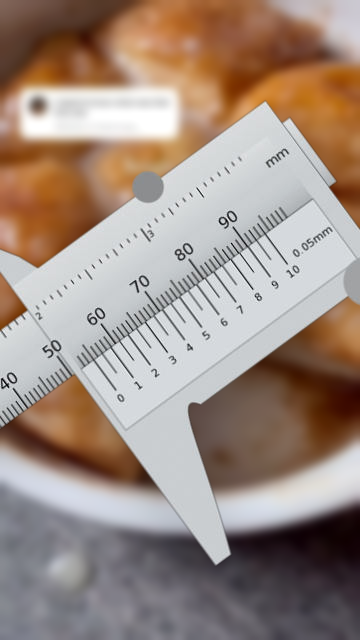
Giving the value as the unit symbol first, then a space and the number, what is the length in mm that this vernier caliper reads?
mm 55.0
